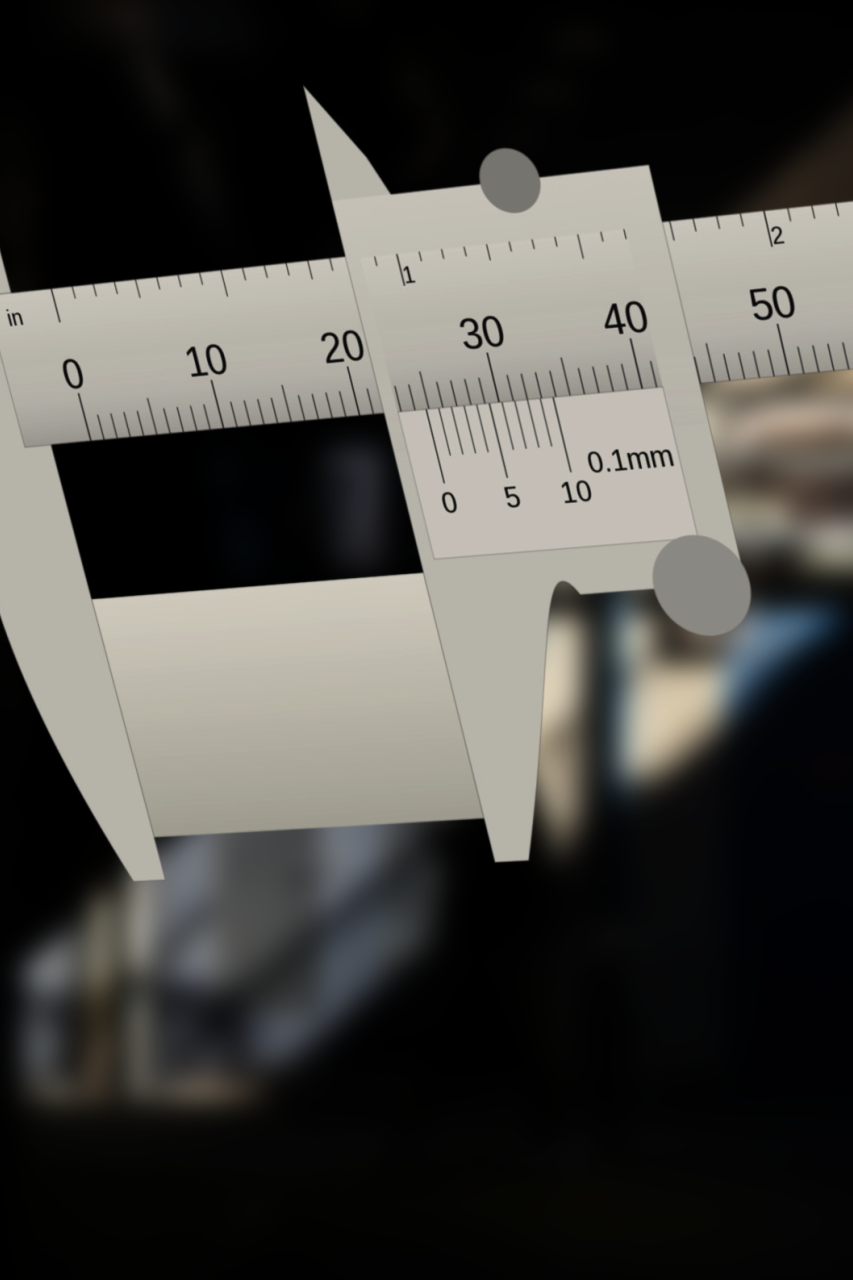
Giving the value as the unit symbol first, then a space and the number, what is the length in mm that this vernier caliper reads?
mm 24.8
